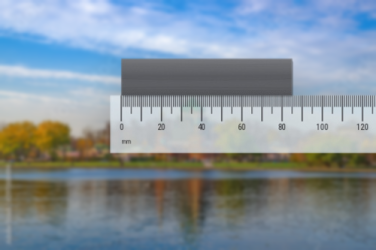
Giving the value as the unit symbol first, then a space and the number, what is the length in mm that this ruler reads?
mm 85
